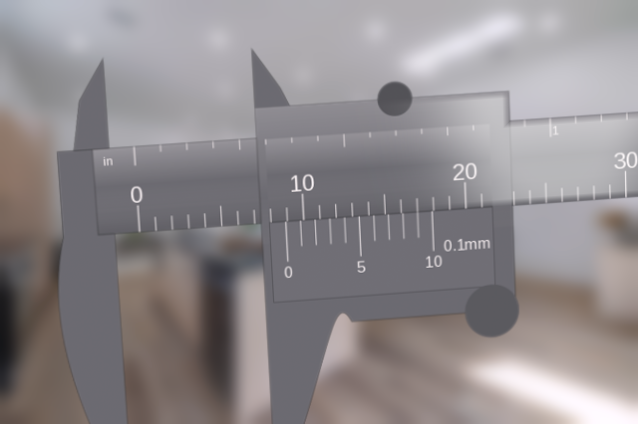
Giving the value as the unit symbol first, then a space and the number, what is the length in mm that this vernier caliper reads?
mm 8.9
